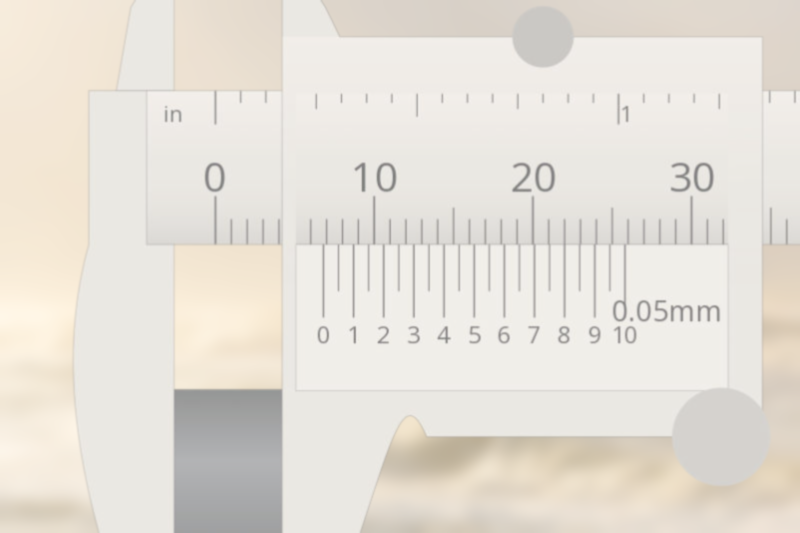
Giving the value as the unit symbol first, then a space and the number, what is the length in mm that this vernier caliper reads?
mm 6.8
